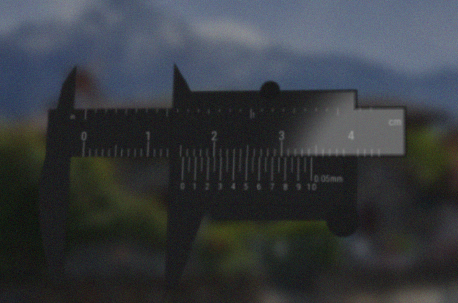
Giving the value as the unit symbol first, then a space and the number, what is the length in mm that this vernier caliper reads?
mm 15.4
